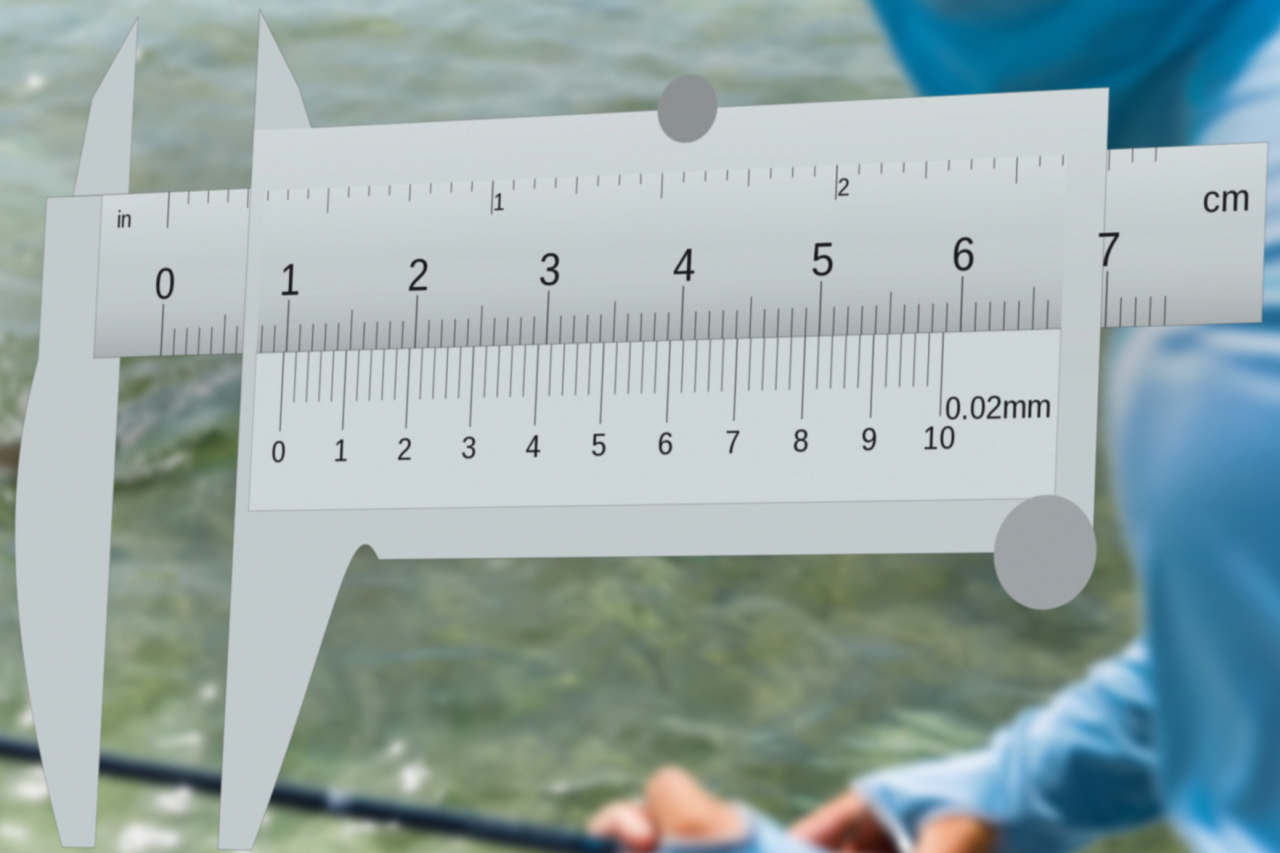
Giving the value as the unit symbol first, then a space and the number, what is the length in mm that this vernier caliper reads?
mm 9.8
